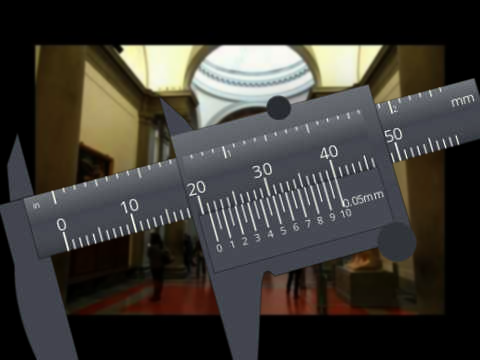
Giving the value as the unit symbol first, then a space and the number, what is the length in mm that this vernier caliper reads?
mm 21.0
